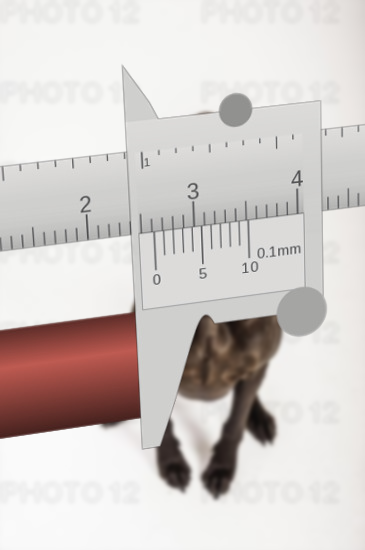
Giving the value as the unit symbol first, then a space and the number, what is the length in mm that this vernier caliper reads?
mm 26.2
